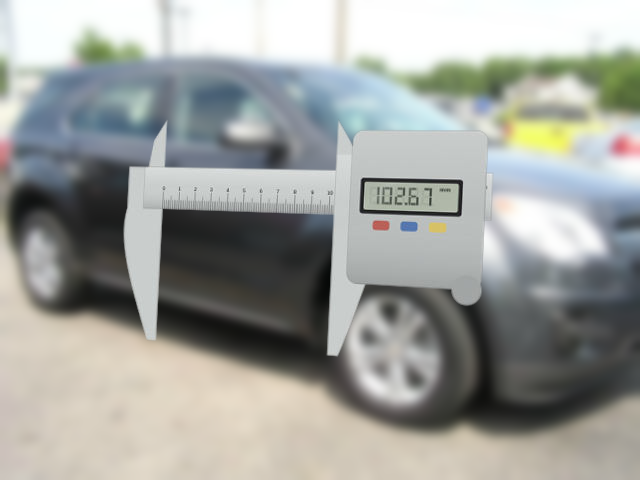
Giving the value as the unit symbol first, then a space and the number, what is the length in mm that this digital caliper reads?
mm 102.67
